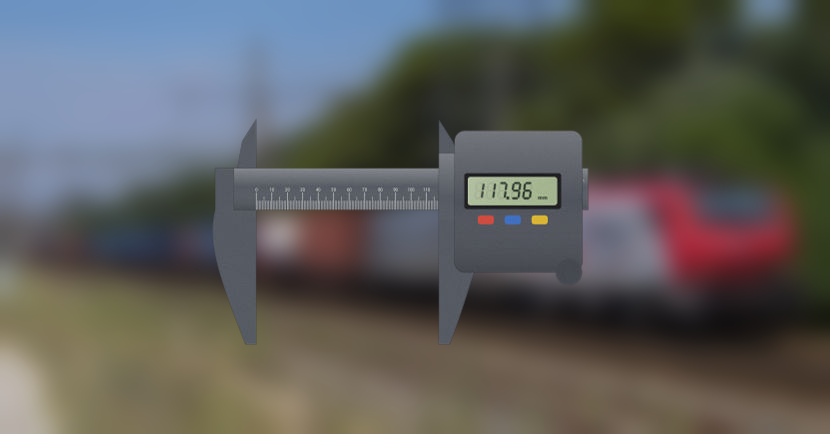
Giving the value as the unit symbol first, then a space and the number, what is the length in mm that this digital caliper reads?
mm 117.96
